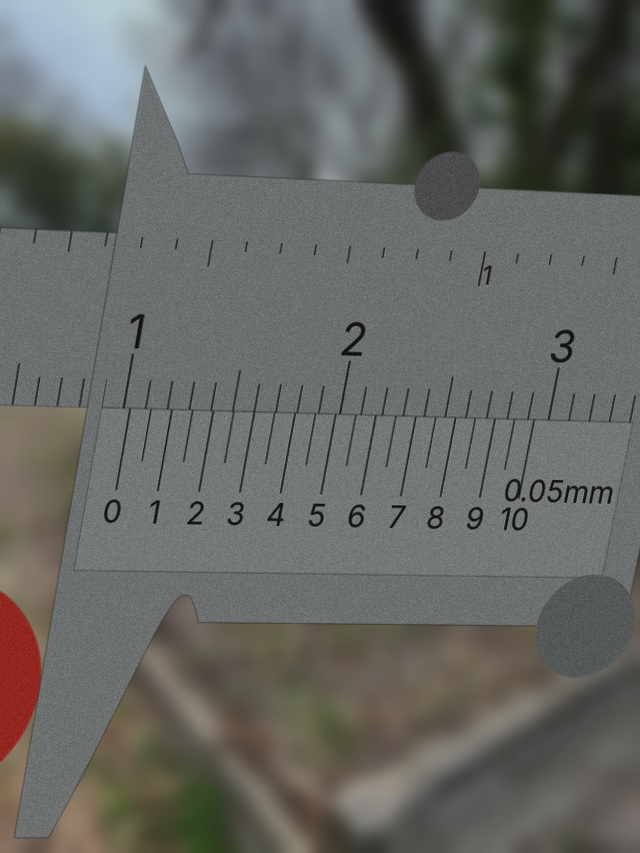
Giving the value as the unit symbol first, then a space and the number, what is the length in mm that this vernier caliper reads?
mm 10.3
